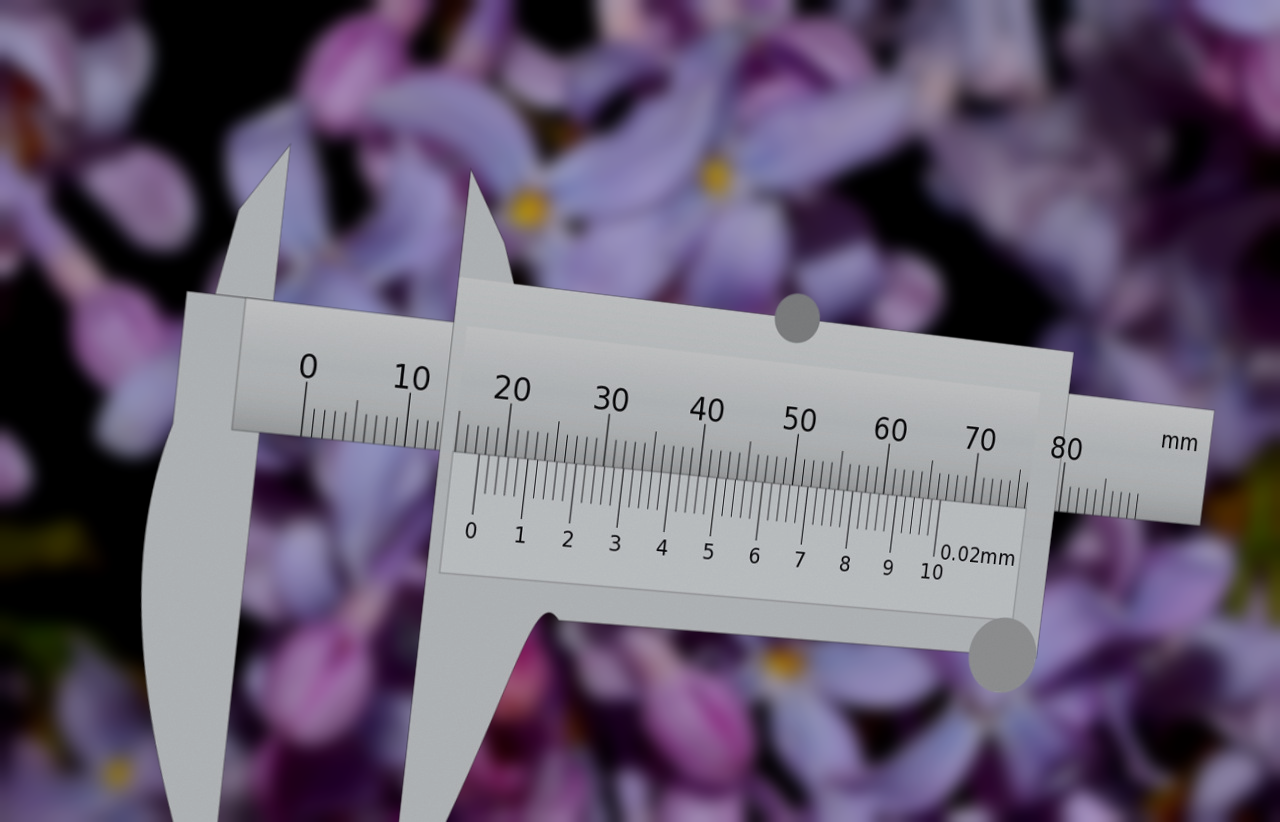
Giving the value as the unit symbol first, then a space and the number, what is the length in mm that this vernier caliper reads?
mm 17.4
